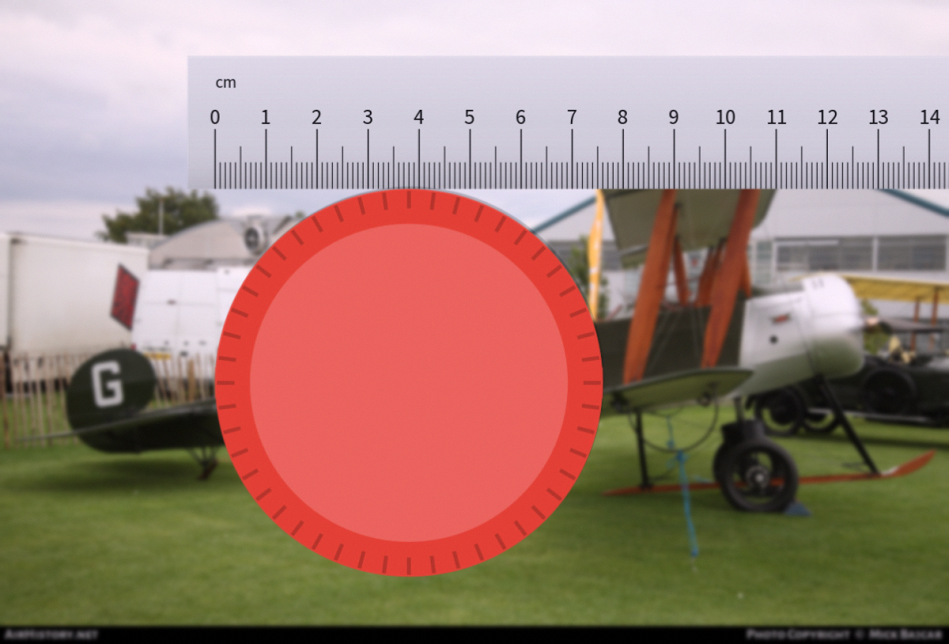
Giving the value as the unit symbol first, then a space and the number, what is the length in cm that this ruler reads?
cm 7.6
